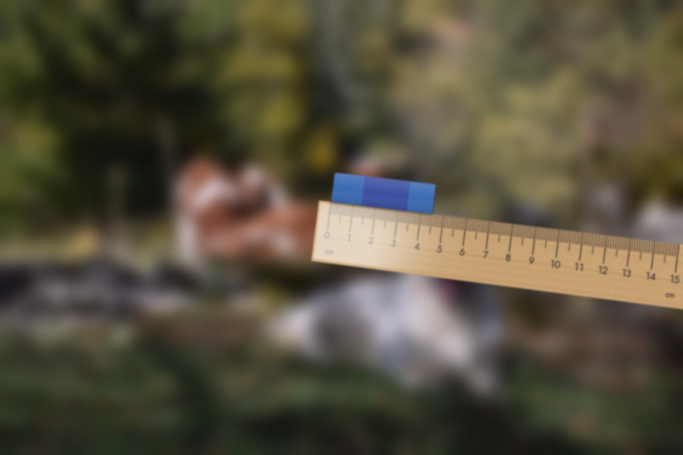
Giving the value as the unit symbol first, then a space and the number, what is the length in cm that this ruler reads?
cm 4.5
